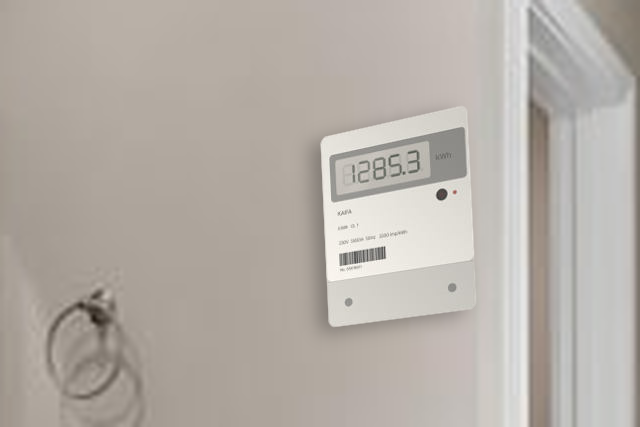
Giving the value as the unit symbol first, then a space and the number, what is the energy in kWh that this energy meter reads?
kWh 1285.3
